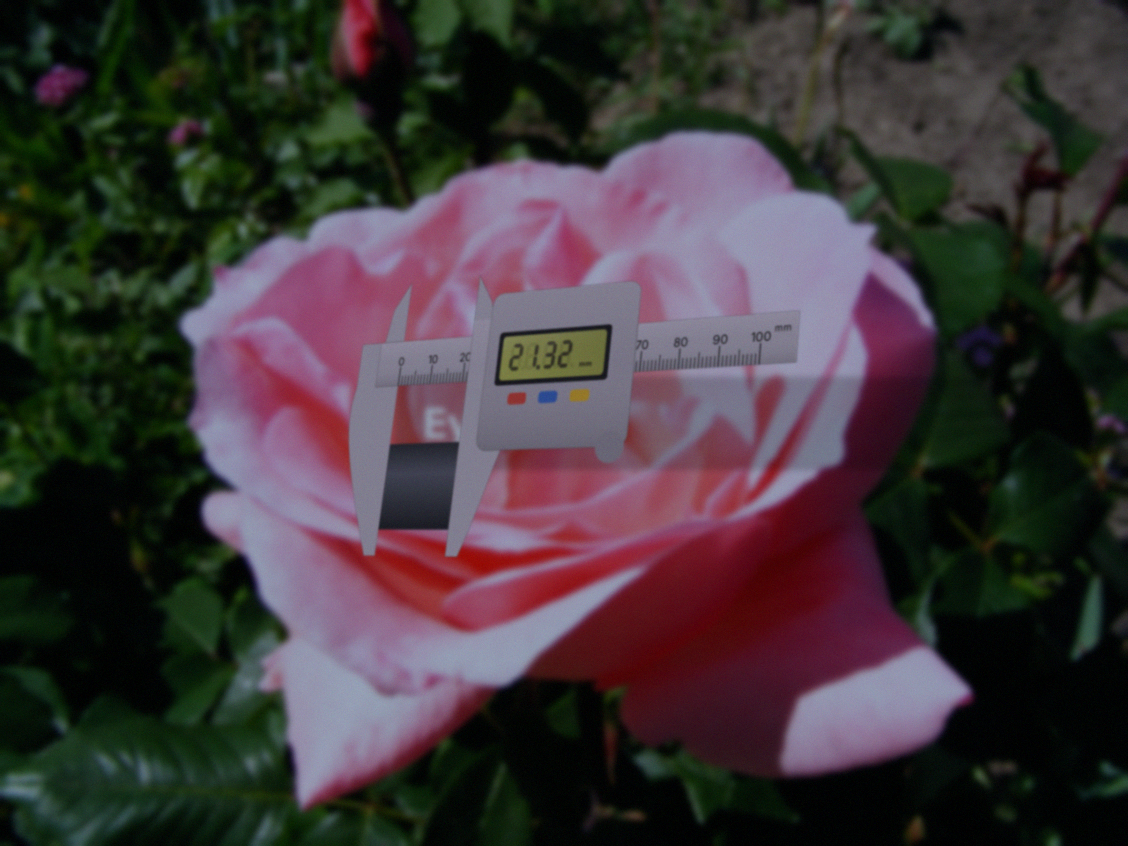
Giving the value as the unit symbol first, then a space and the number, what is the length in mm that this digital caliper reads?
mm 21.32
